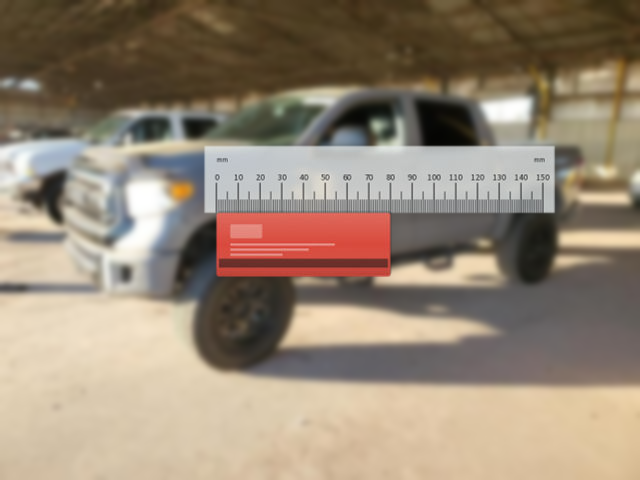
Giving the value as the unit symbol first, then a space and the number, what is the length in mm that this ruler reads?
mm 80
